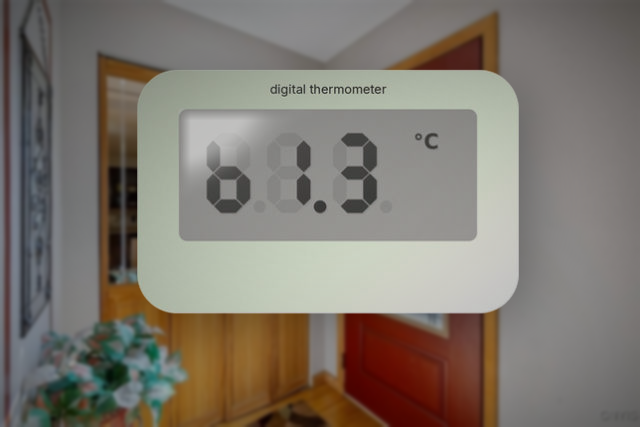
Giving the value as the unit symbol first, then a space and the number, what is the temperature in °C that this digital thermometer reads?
°C 61.3
